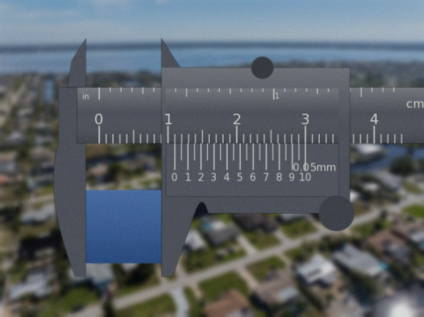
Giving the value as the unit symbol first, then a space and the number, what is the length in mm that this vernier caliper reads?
mm 11.0
